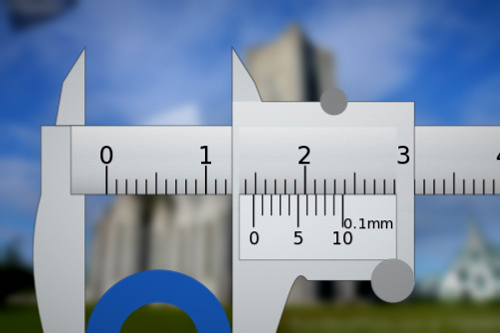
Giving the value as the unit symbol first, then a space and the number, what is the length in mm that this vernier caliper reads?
mm 14.8
